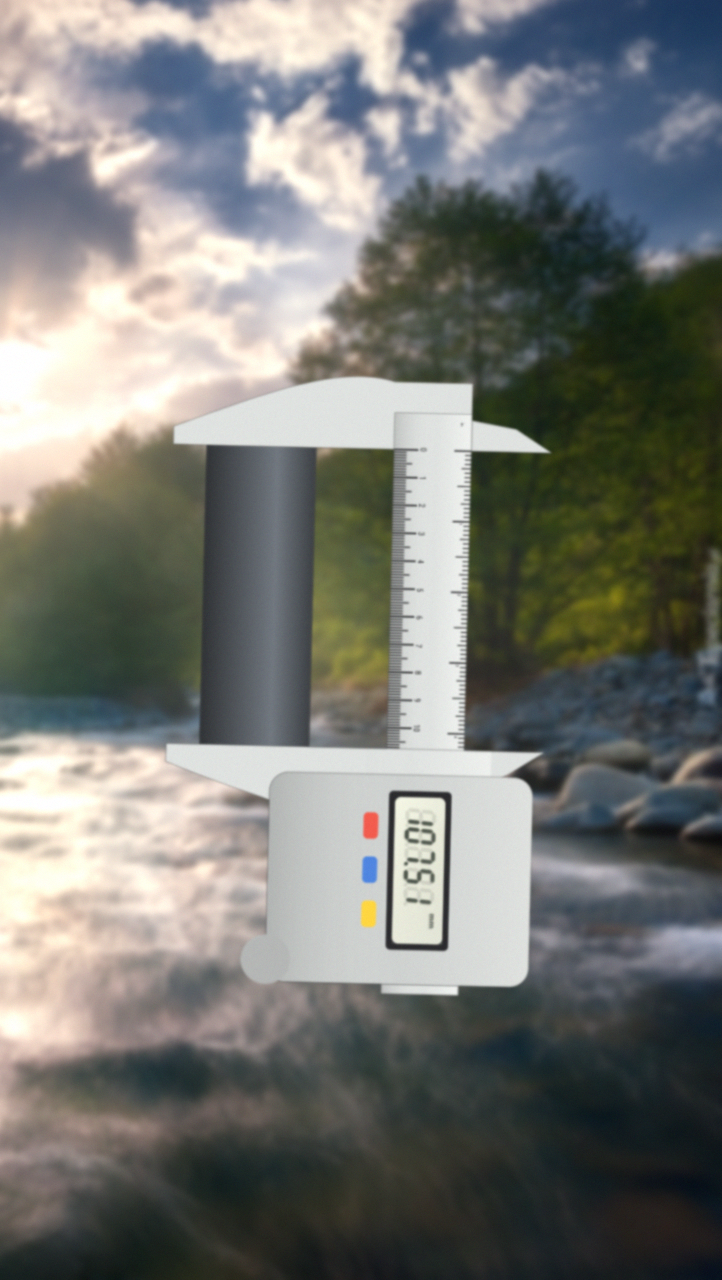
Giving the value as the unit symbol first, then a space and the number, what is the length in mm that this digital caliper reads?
mm 107.51
